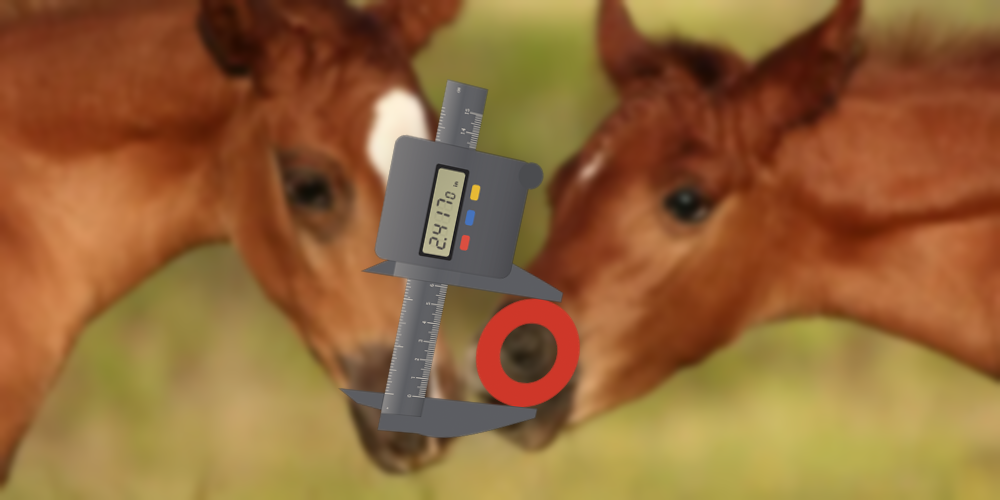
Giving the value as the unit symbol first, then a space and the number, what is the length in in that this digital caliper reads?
in 2.4170
